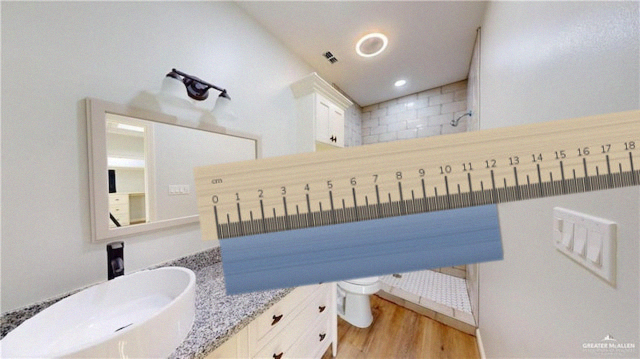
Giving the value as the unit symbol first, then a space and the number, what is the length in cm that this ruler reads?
cm 12
